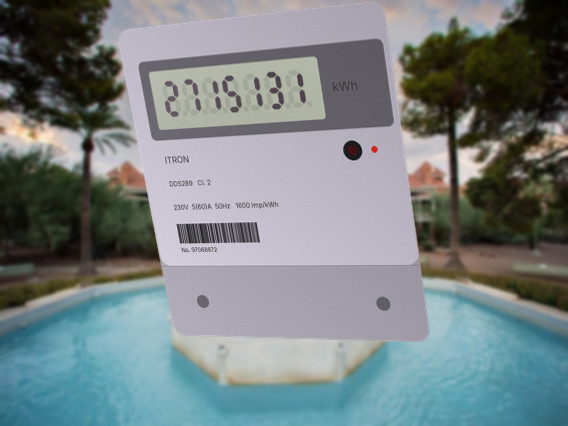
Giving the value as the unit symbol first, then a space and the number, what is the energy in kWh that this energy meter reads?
kWh 2715131
